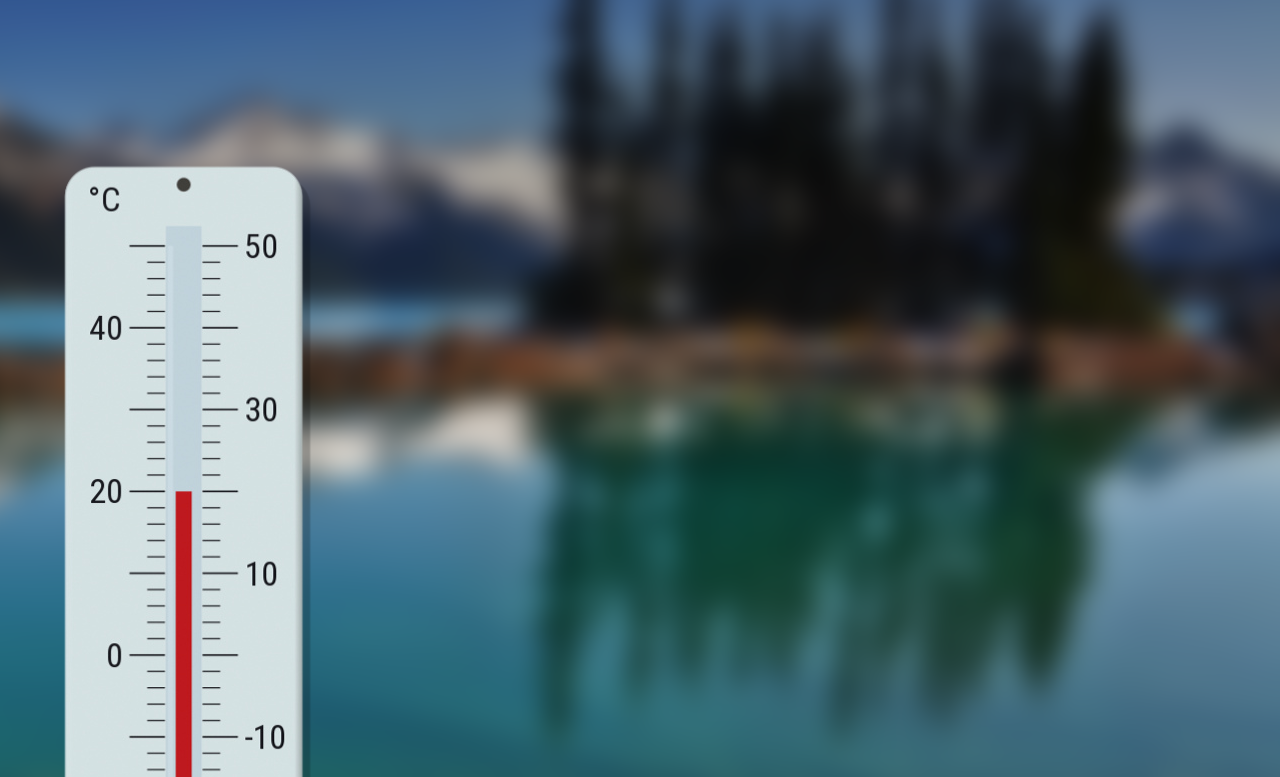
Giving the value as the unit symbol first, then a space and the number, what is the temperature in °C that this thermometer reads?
°C 20
